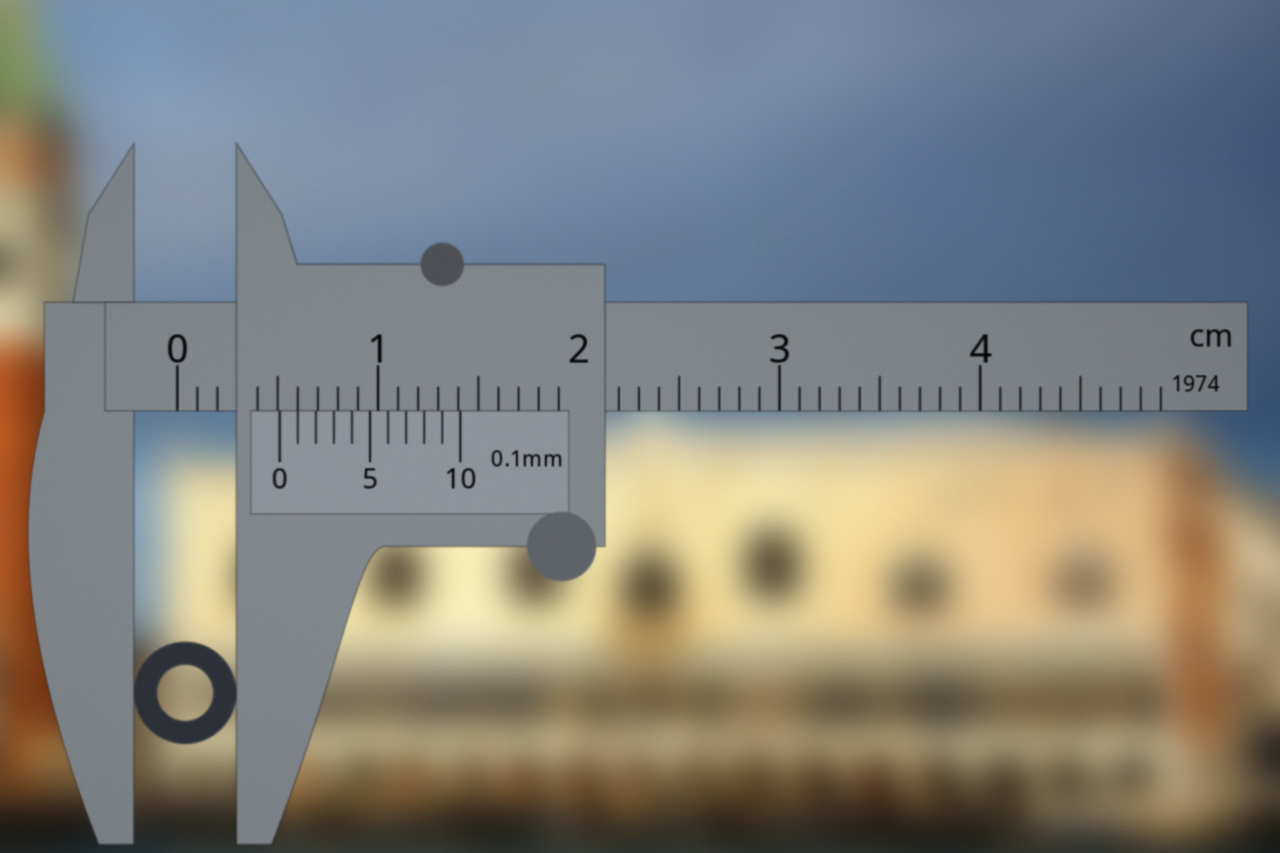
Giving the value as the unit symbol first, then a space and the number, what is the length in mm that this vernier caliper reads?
mm 5.1
